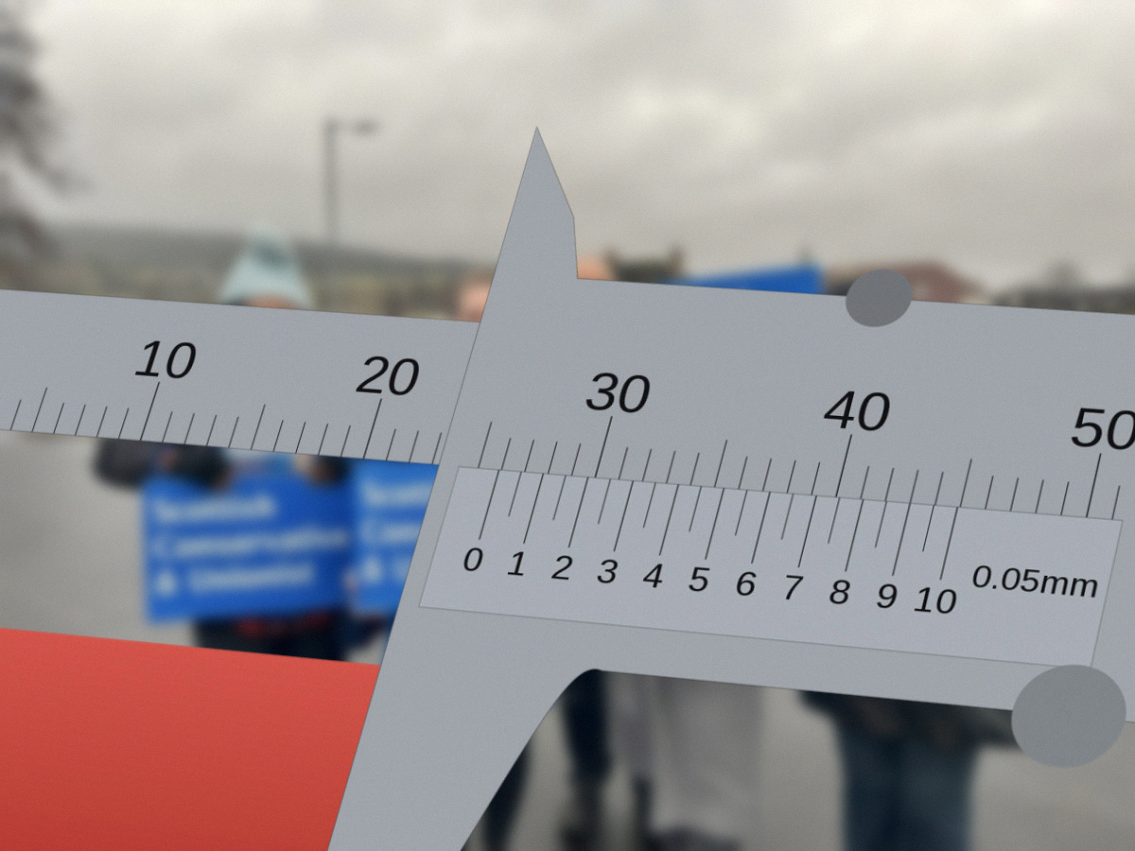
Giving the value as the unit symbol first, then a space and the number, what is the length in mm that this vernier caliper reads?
mm 25.90
